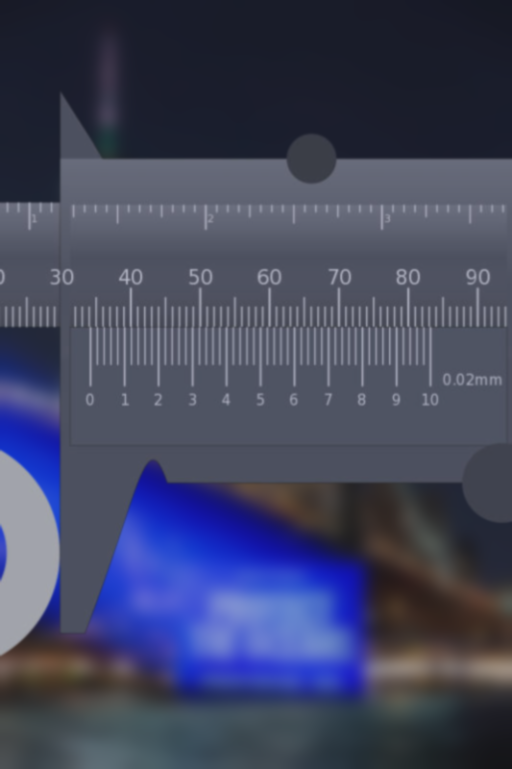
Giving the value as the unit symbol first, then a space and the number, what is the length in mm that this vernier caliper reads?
mm 34.2
